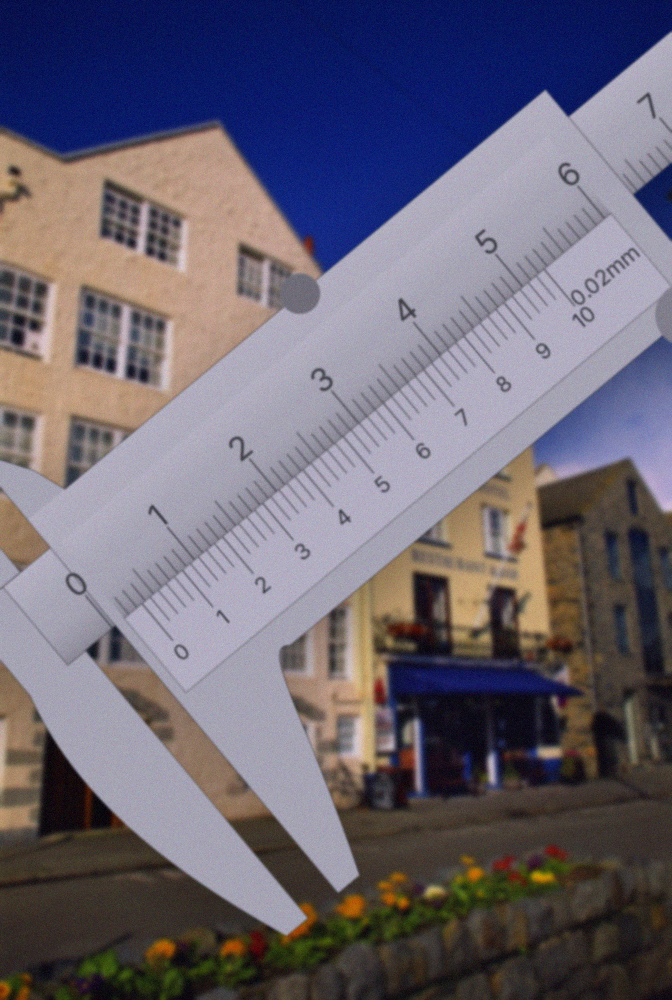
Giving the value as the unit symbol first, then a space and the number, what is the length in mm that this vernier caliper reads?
mm 3.6
